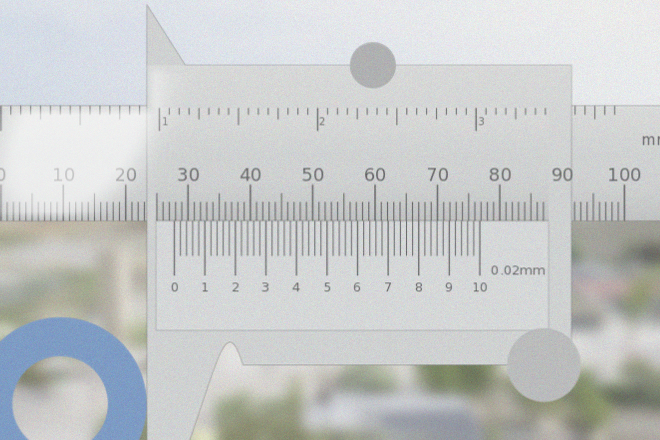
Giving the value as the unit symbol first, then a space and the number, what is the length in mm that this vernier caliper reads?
mm 27.8
